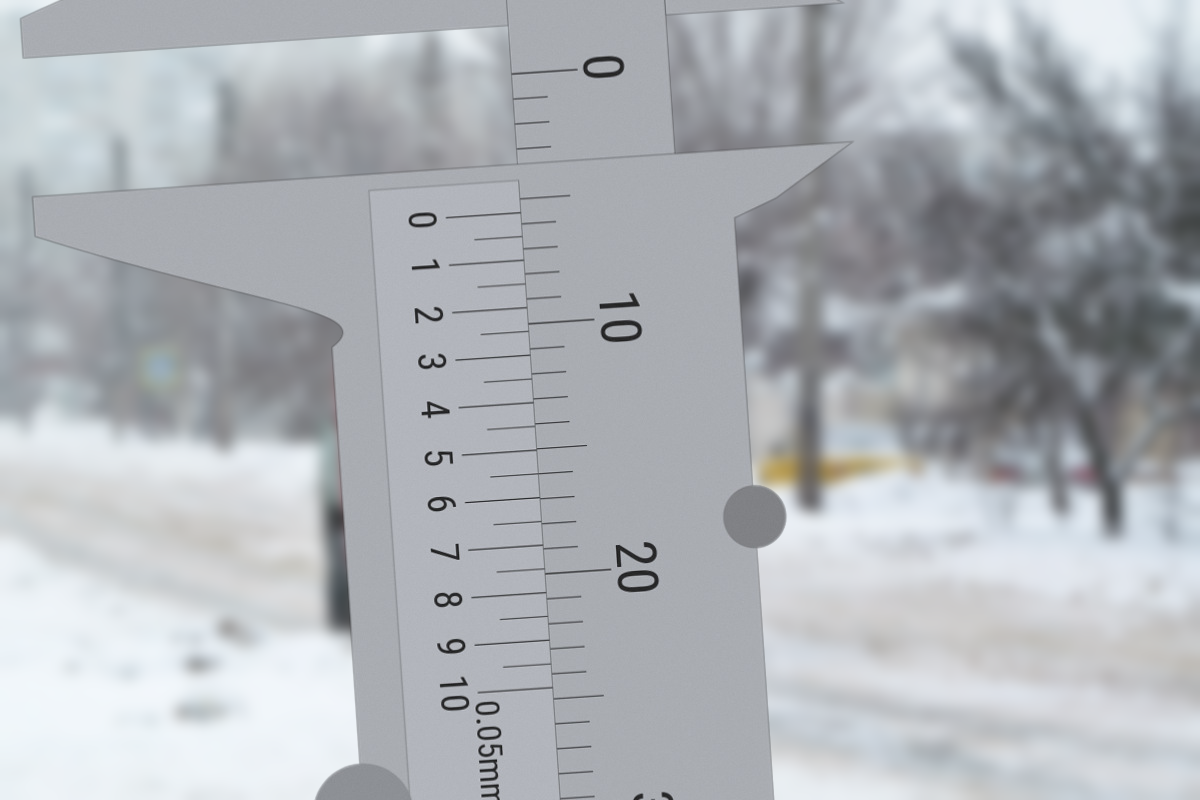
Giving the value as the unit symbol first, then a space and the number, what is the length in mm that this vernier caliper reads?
mm 5.55
